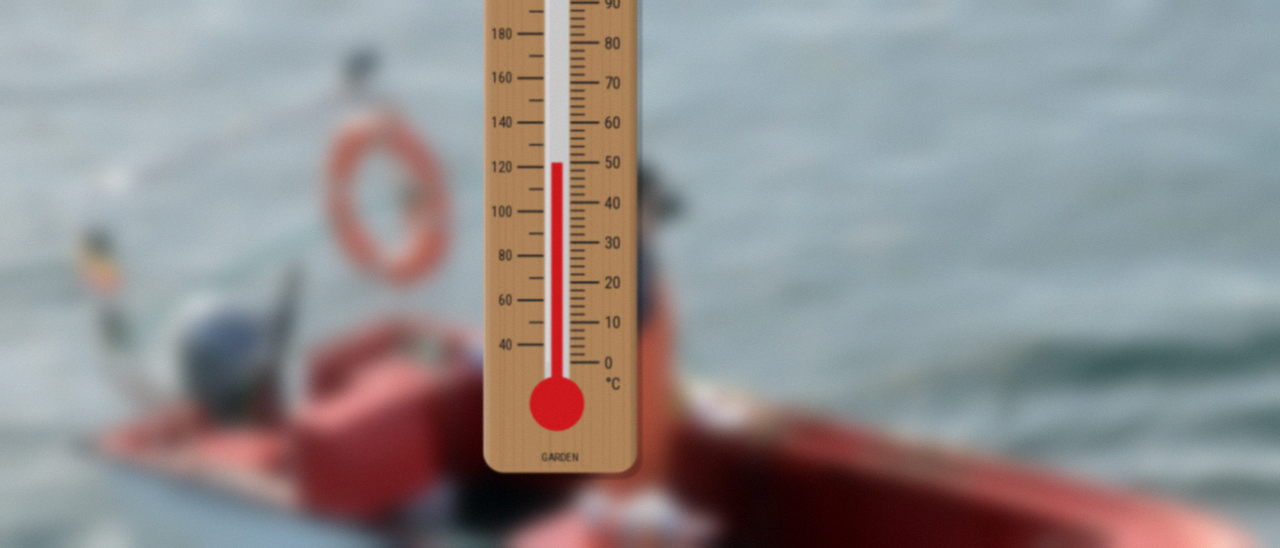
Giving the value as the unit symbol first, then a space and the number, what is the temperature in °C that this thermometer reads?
°C 50
